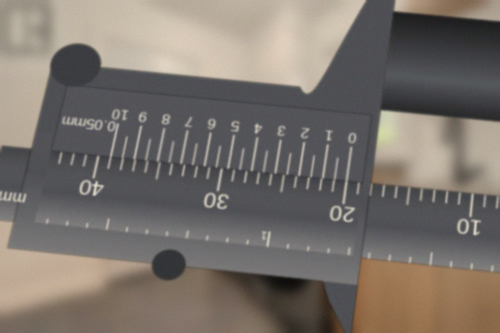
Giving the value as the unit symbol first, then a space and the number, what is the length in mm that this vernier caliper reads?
mm 20.0
